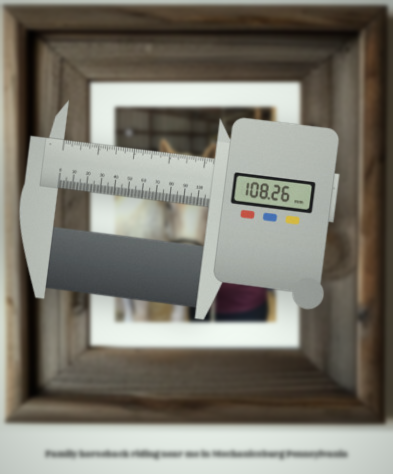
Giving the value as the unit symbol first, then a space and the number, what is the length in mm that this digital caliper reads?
mm 108.26
